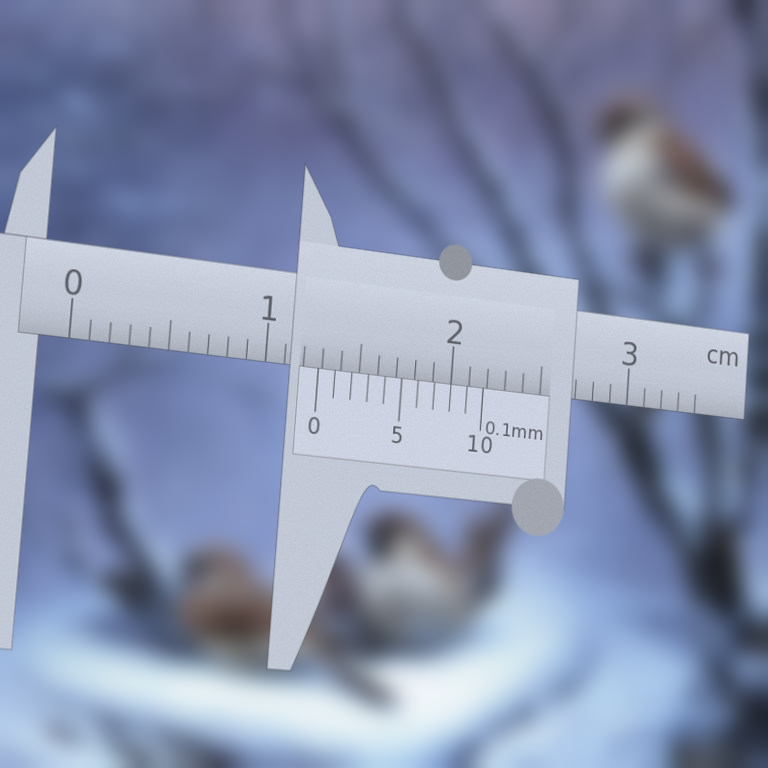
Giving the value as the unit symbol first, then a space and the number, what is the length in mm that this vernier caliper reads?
mm 12.8
